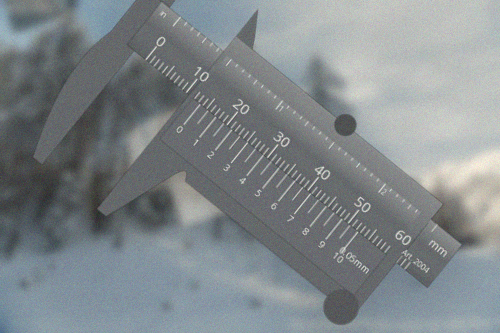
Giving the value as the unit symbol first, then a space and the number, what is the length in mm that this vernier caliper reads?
mm 13.5
